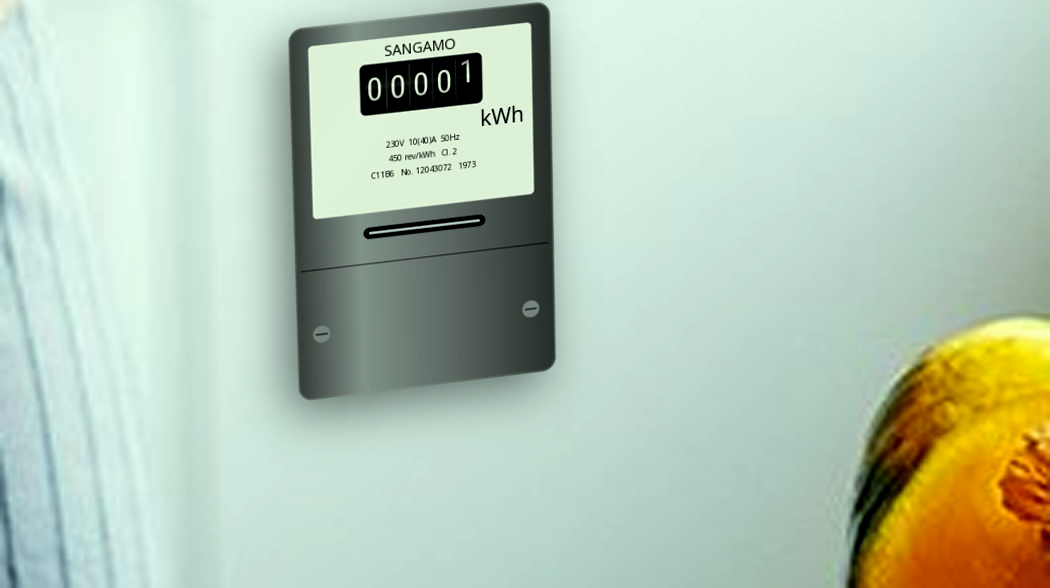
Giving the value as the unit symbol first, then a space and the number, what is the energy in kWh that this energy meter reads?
kWh 1
